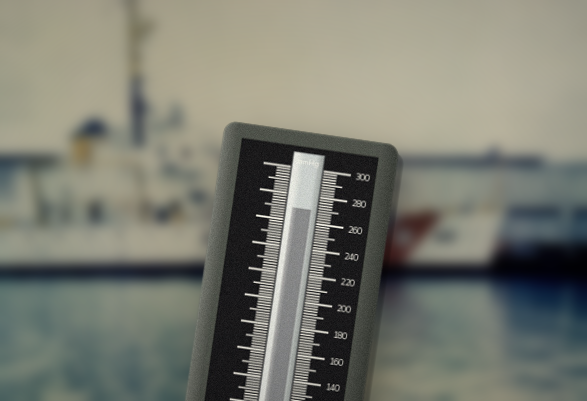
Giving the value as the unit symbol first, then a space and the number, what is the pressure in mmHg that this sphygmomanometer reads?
mmHg 270
